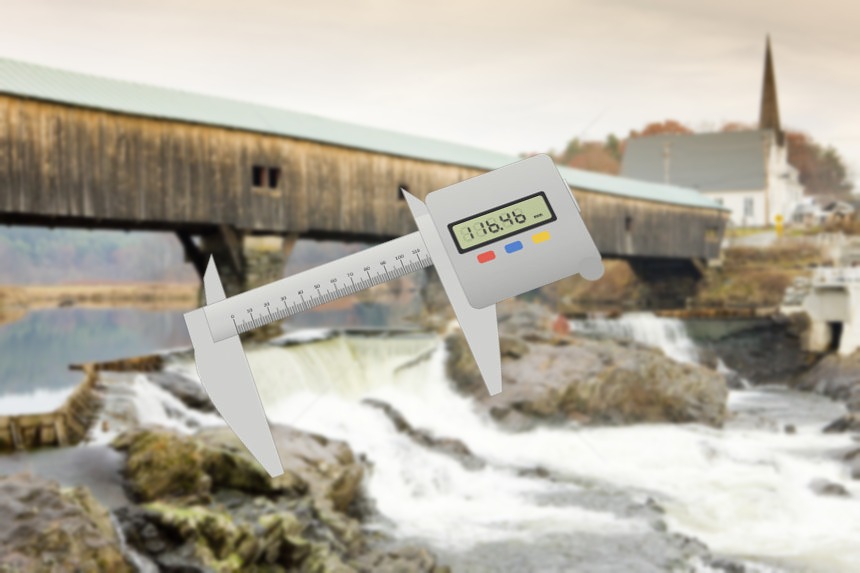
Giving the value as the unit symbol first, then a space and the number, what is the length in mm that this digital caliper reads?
mm 116.46
